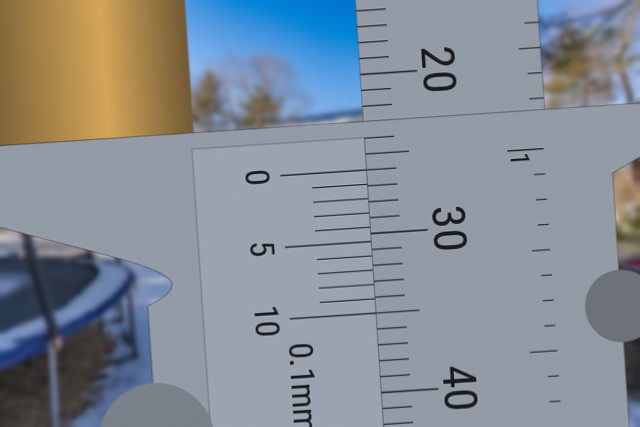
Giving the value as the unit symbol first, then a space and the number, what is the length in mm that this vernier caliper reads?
mm 26.0
